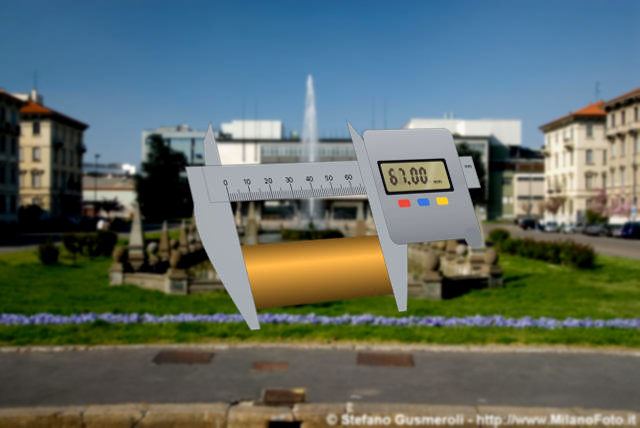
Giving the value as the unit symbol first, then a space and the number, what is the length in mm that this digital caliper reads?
mm 67.00
